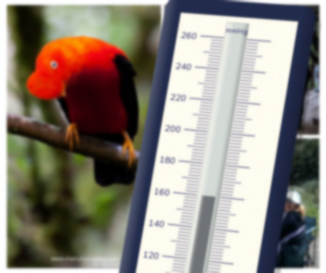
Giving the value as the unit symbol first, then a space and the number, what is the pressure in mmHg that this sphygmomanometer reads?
mmHg 160
